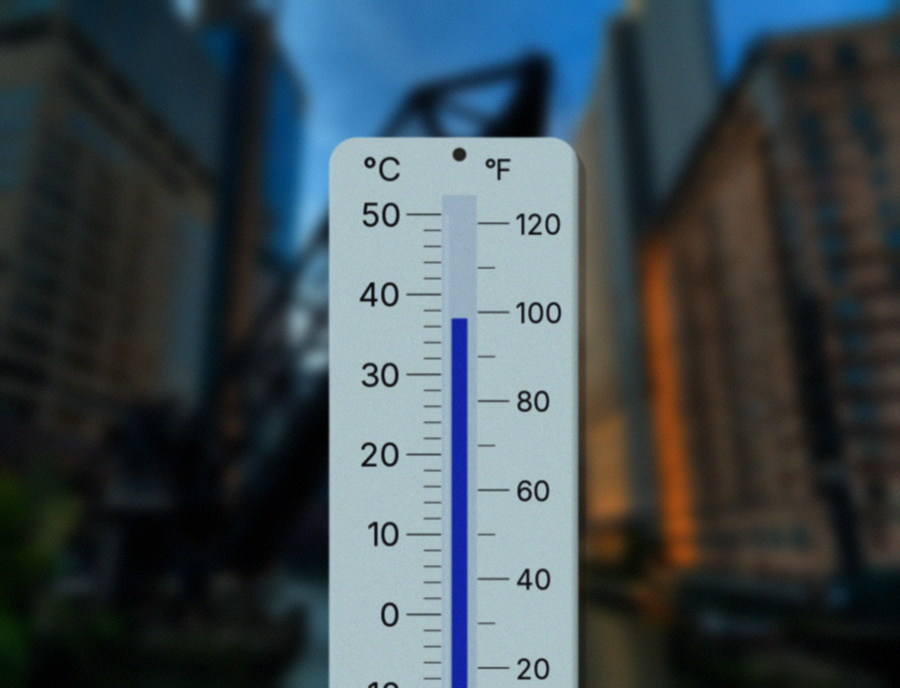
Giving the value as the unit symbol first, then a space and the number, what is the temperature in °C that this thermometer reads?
°C 37
